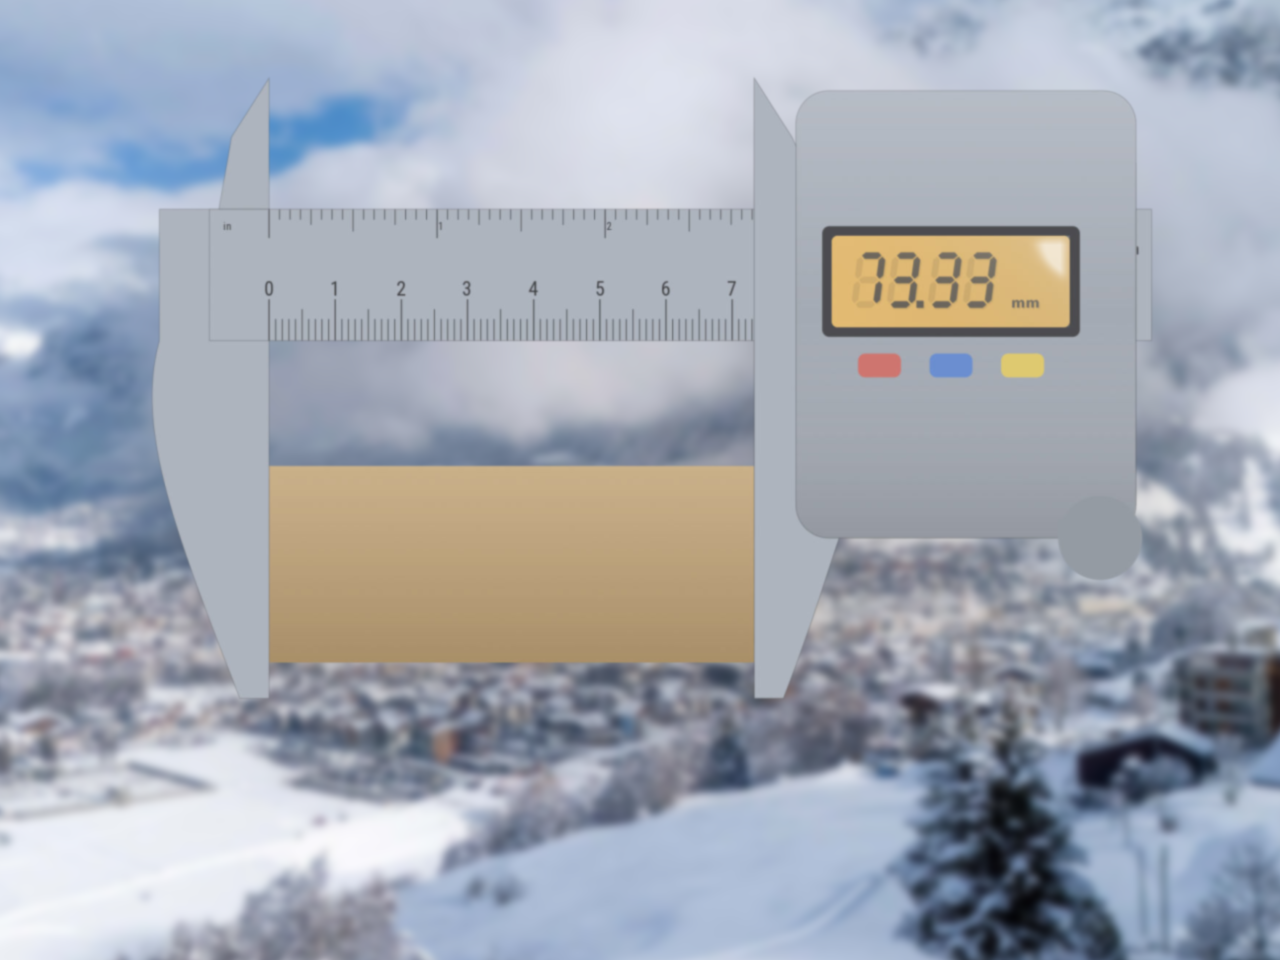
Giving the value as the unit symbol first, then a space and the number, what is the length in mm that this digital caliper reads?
mm 73.33
